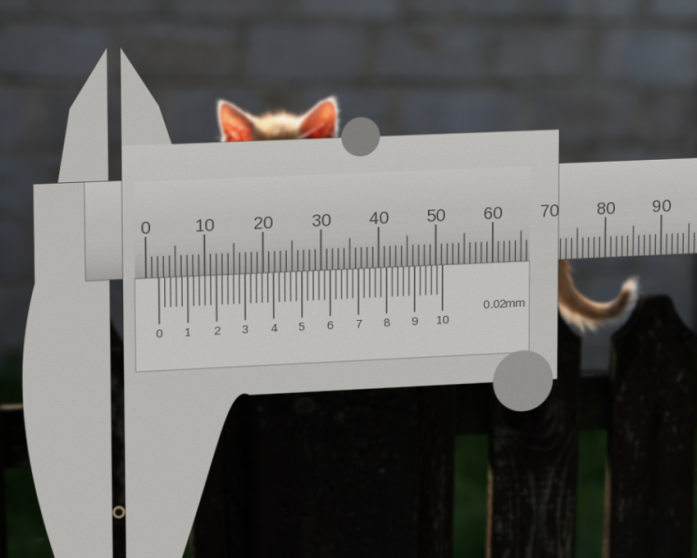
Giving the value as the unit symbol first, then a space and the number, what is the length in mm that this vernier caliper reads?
mm 2.2
